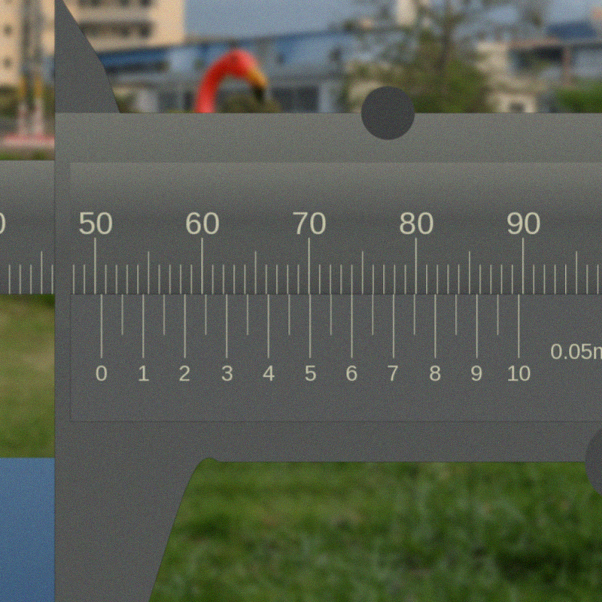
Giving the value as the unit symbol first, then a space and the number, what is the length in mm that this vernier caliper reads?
mm 50.6
